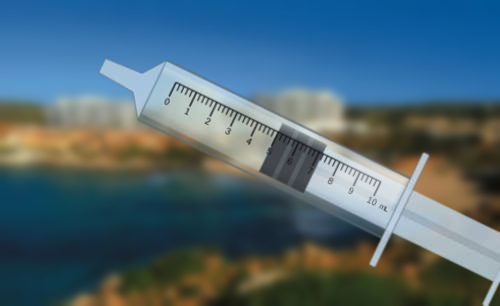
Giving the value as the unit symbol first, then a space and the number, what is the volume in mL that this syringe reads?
mL 5
